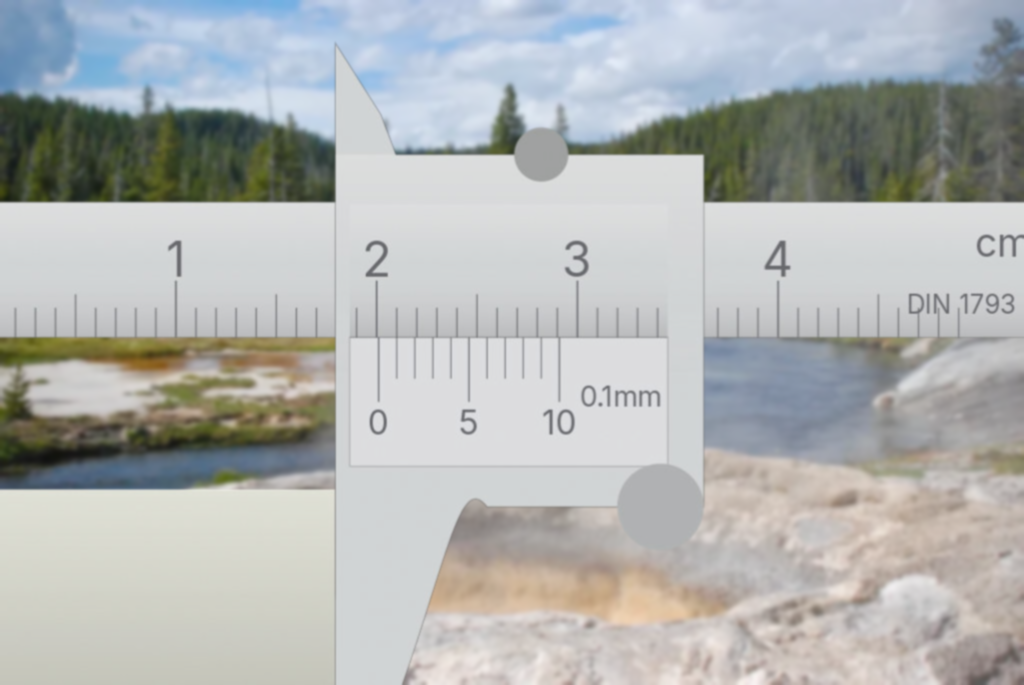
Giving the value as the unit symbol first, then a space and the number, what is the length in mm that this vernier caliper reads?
mm 20.1
